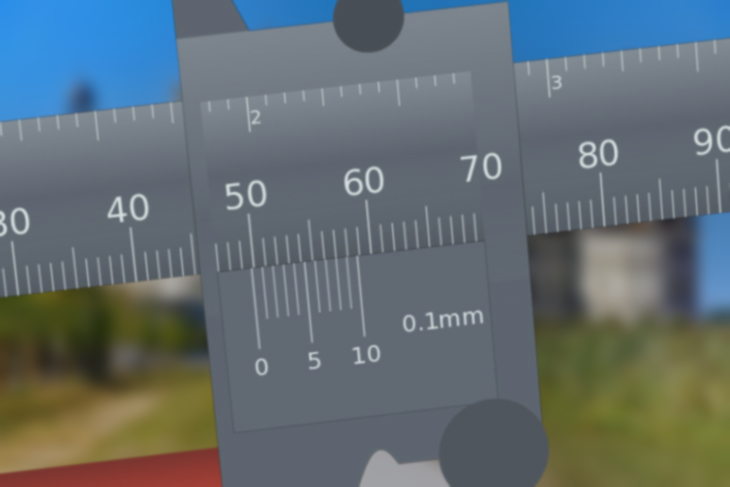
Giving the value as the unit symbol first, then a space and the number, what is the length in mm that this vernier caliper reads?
mm 49.8
